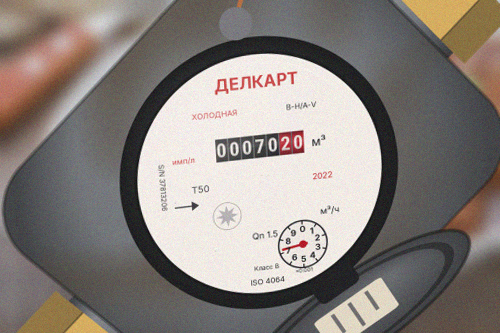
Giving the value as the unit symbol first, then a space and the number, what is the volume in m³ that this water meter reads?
m³ 70.207
